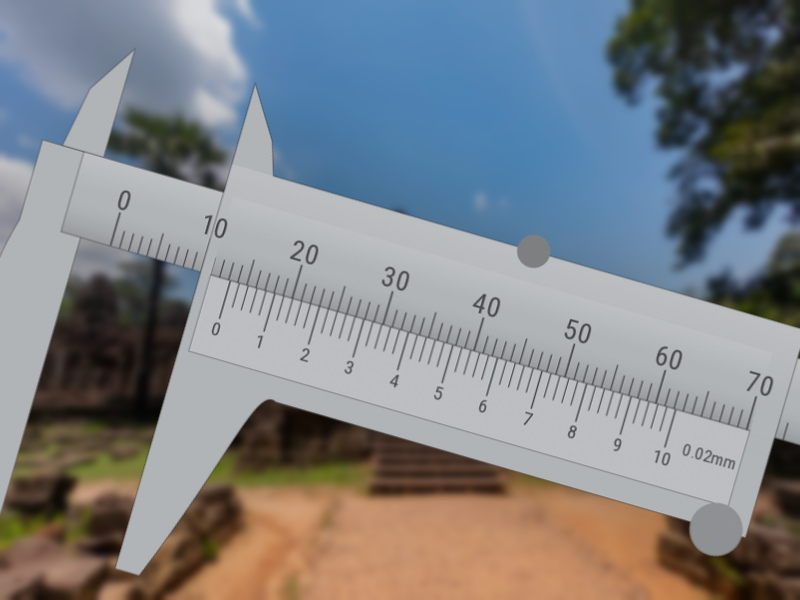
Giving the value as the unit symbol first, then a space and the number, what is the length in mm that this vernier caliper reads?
mm 13.2
